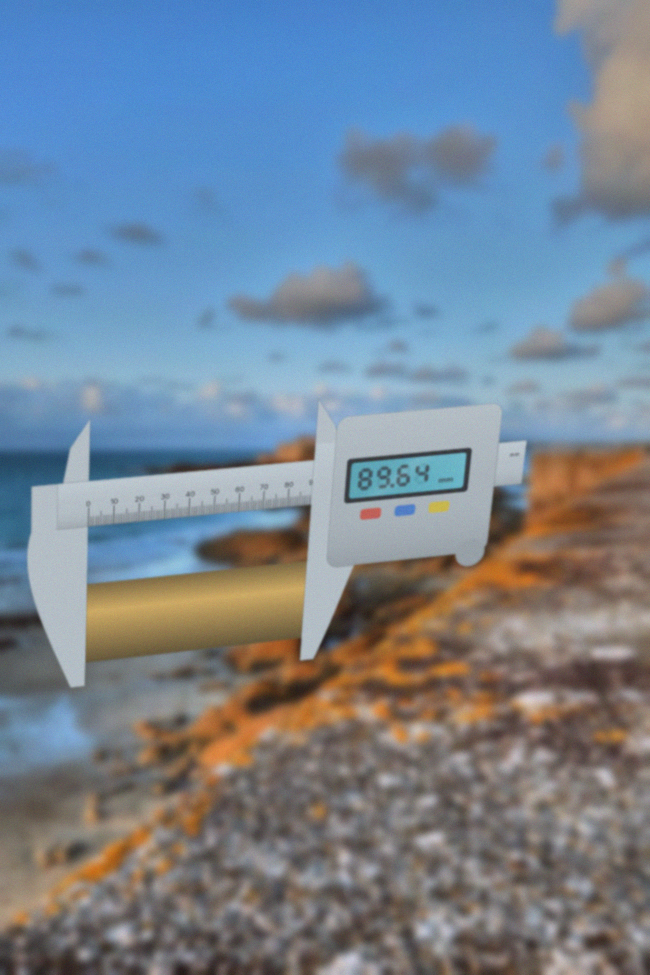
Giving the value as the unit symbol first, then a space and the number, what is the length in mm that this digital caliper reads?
mm 89.64
